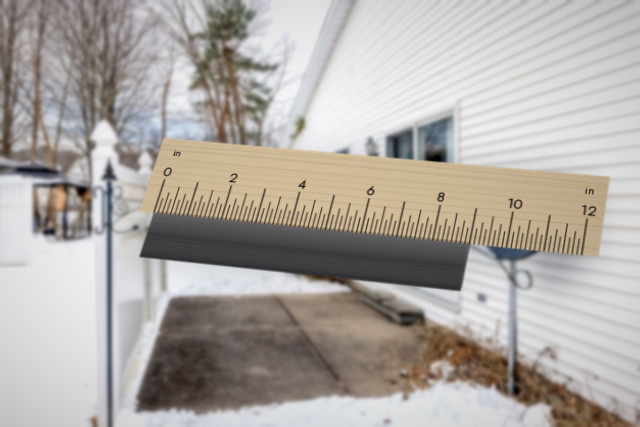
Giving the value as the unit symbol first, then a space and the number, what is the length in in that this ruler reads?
in 9
